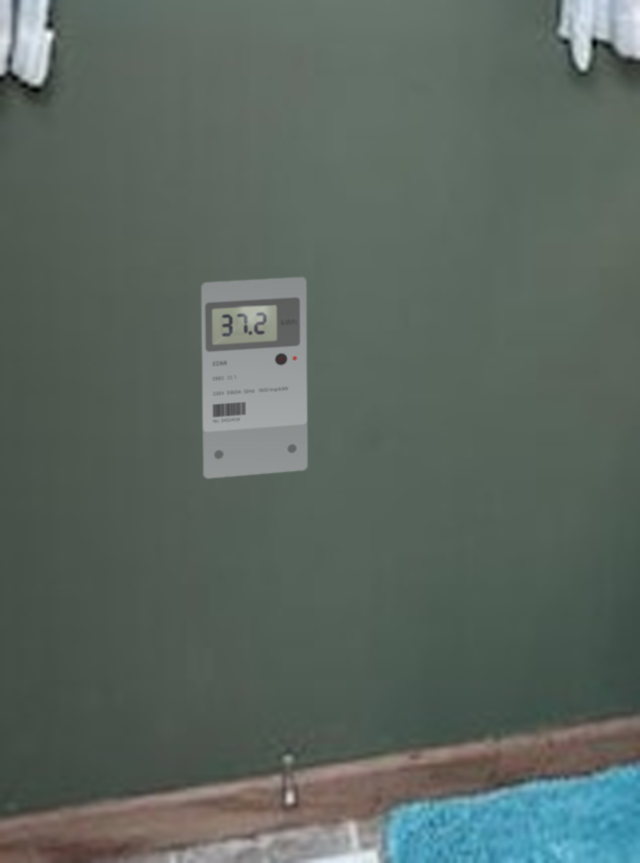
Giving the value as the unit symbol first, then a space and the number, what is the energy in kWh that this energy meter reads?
kWh 37.2
